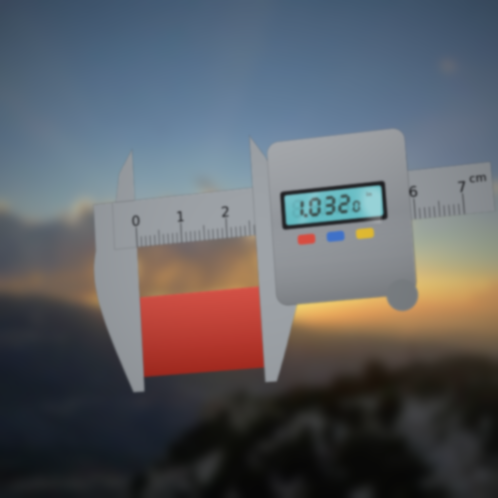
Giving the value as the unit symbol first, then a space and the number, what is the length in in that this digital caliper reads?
in 1.0320
